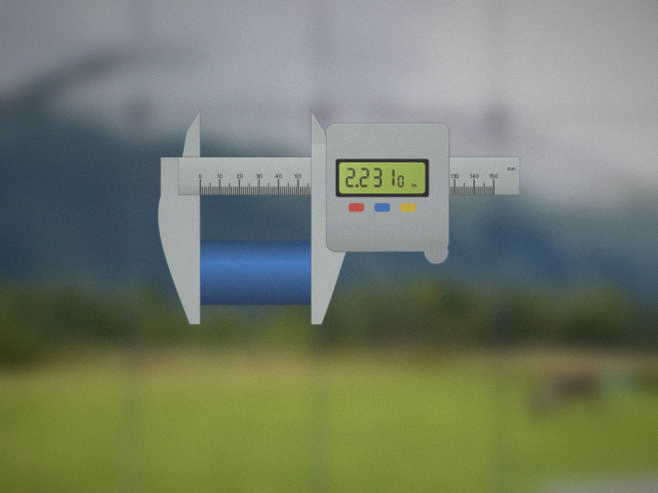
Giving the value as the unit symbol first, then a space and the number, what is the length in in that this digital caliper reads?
in 2.2310
